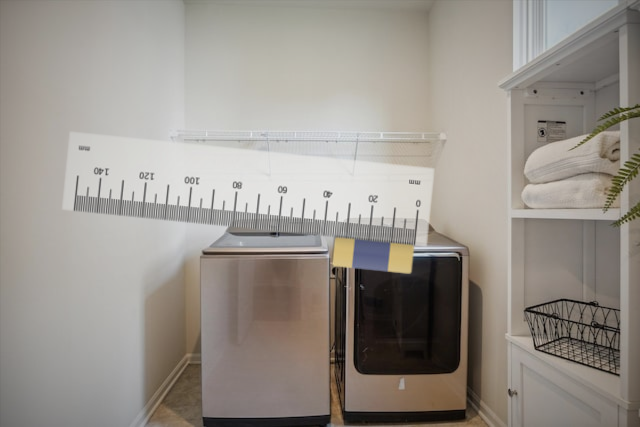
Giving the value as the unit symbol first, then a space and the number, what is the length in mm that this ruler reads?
mm 35
